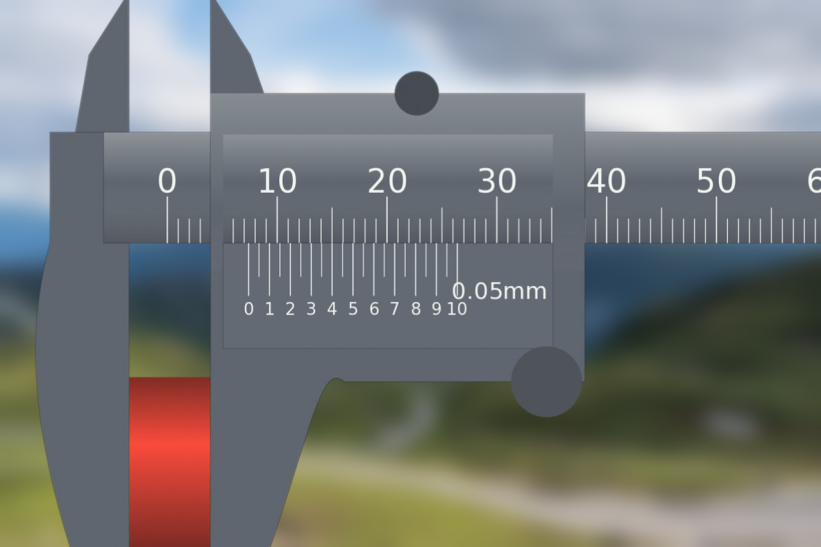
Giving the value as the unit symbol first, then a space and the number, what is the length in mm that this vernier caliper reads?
mm 7.4
